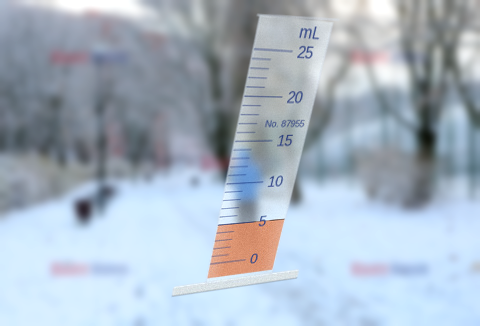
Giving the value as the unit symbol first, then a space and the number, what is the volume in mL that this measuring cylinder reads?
mL 5
